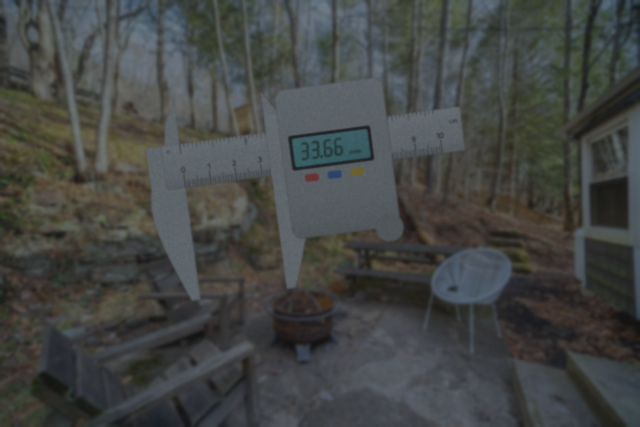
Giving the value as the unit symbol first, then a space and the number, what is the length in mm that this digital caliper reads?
mm 33.66
